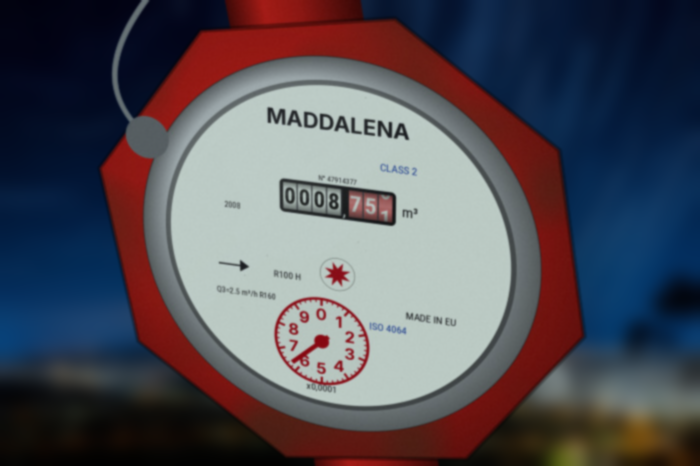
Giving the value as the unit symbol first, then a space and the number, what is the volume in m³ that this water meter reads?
m³ 8.7506
